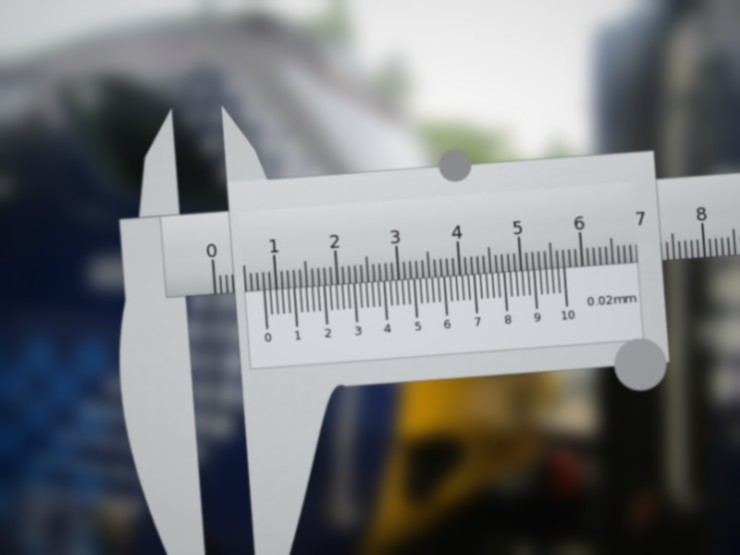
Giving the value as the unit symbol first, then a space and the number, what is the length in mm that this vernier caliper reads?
mm 8.0
